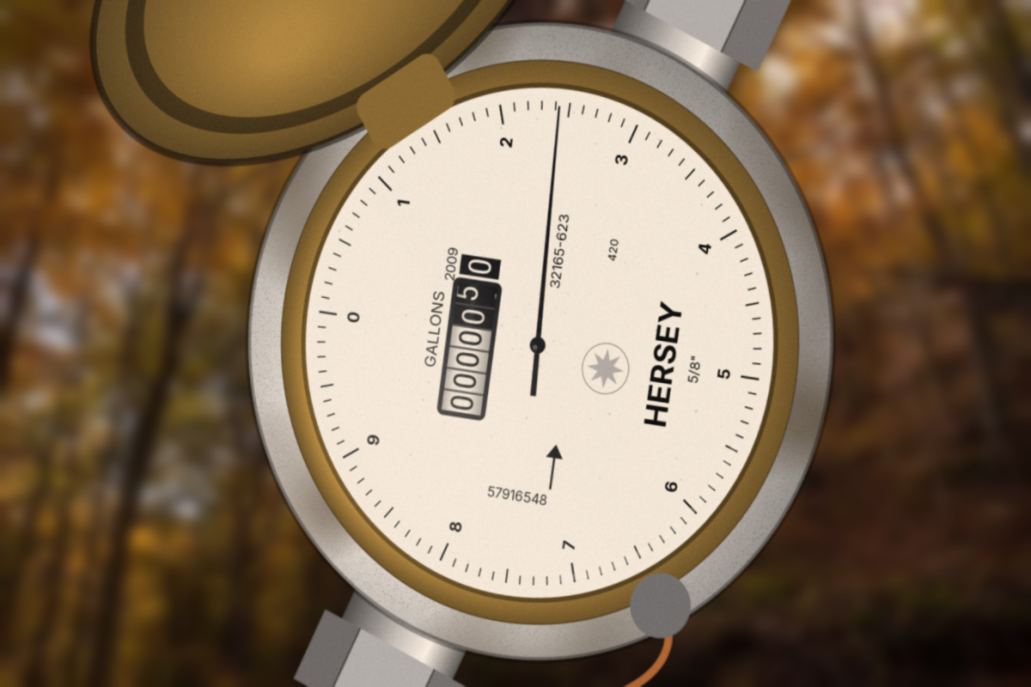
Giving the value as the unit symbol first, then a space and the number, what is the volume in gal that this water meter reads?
gal 52.4
